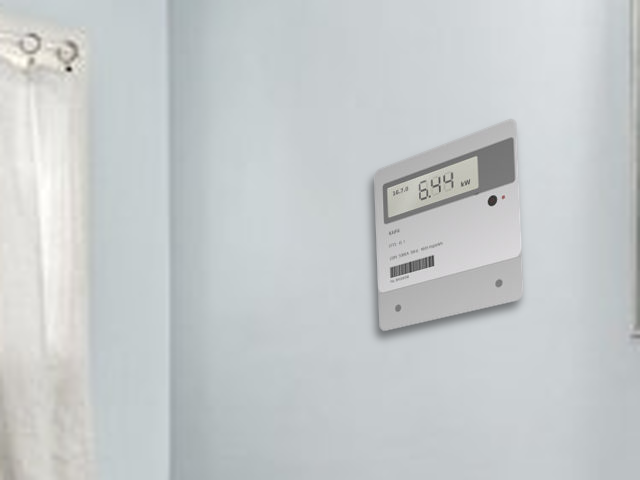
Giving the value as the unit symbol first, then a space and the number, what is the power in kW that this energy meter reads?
kW 6.44
